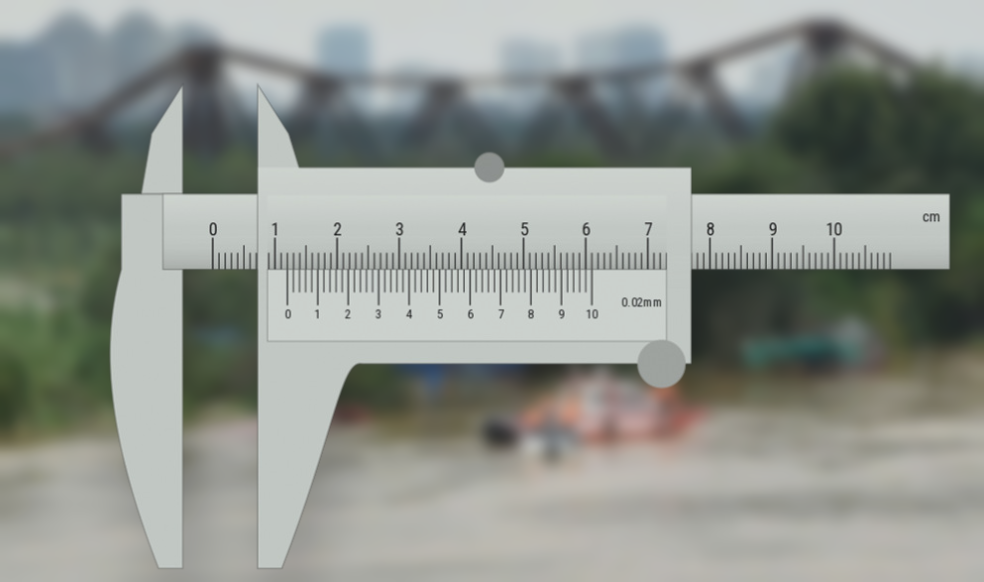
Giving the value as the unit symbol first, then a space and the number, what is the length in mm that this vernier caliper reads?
mm 12.0
